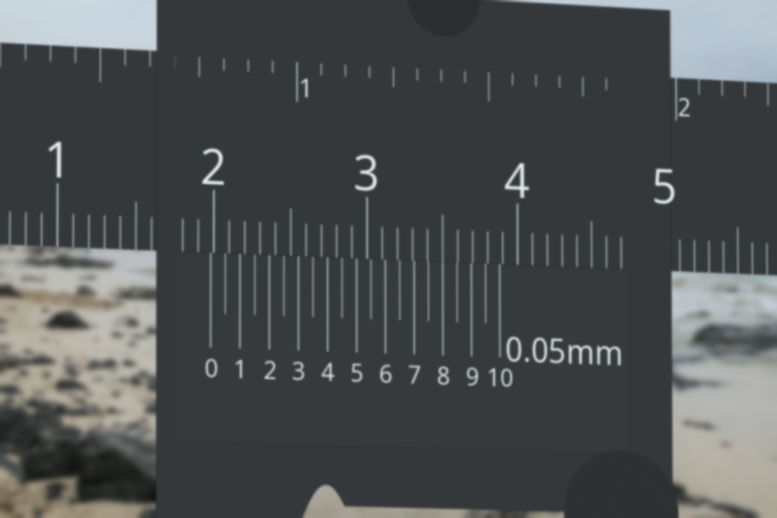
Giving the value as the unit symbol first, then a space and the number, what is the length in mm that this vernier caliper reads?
mm 19.8
